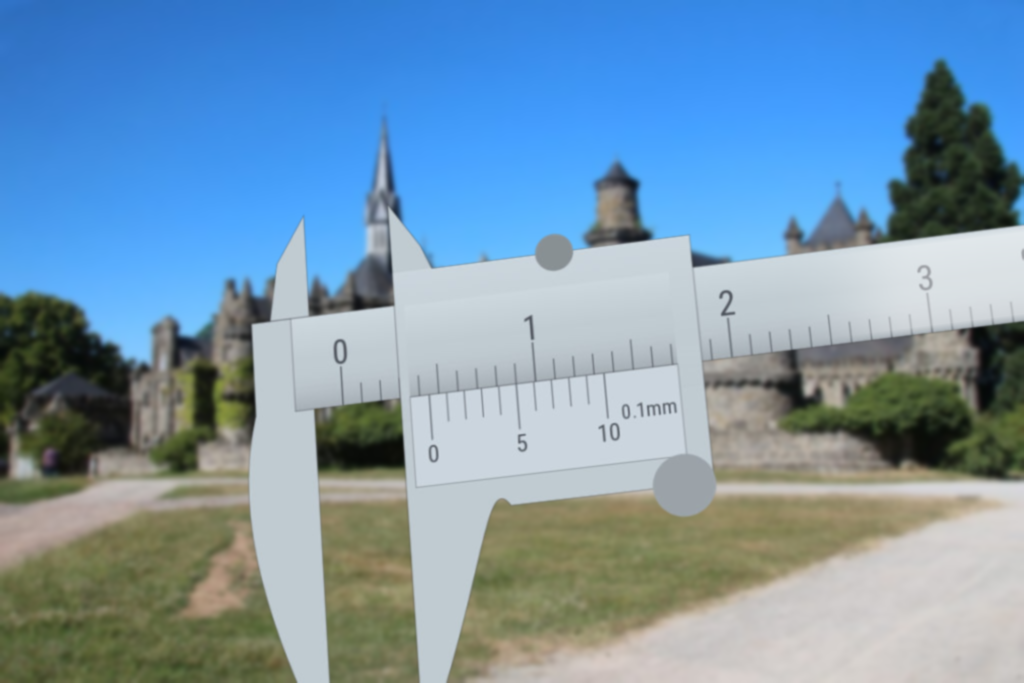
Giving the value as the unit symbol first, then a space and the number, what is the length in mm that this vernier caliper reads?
mm 4.5
